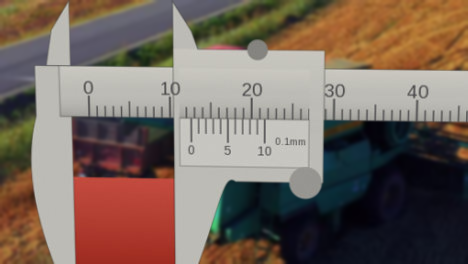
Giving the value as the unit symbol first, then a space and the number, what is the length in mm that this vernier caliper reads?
mm 12.6
